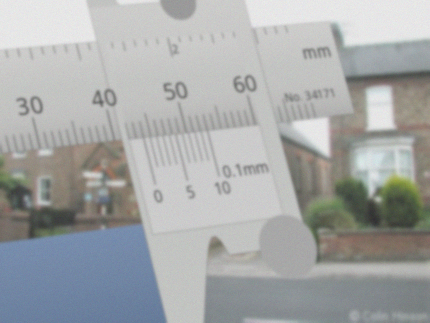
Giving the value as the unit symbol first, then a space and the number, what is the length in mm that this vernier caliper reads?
mm 44.0
